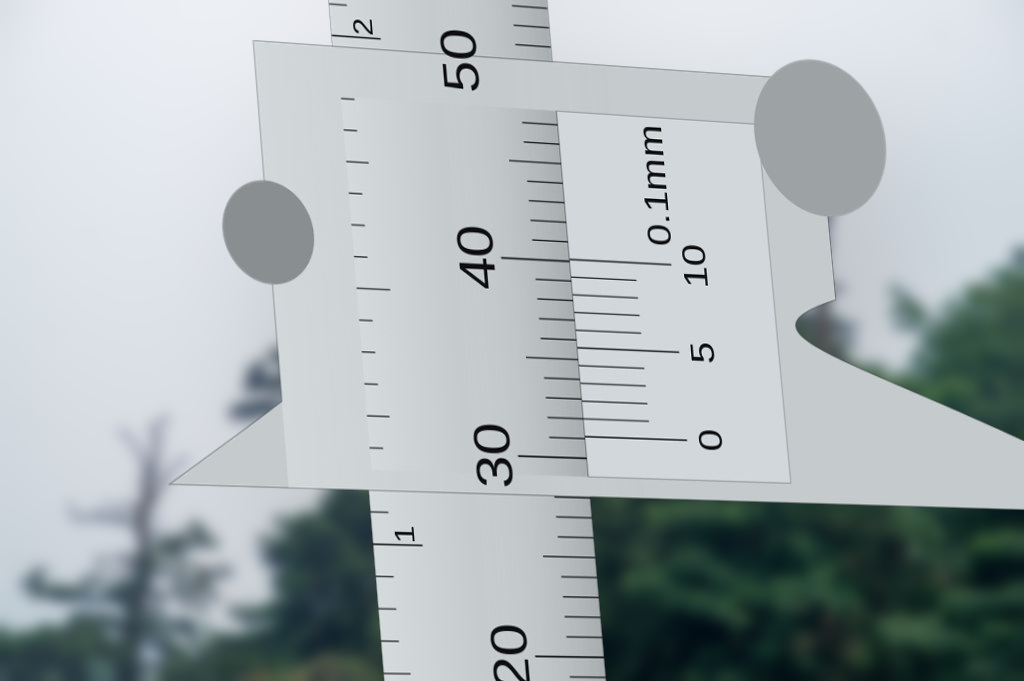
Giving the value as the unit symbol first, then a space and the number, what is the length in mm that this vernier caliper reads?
mm 31.1
